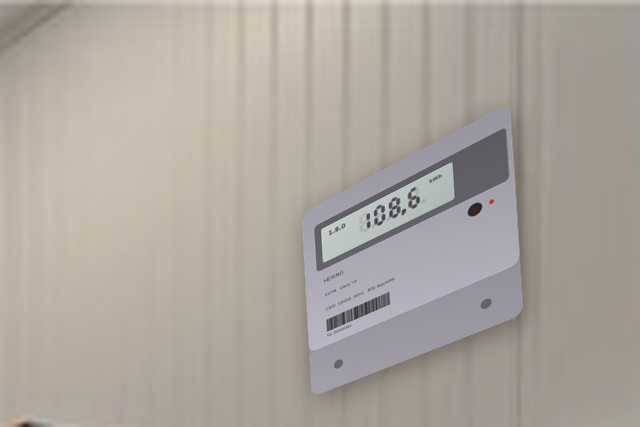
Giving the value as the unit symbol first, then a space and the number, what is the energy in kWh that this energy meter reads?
kWh 108.6
